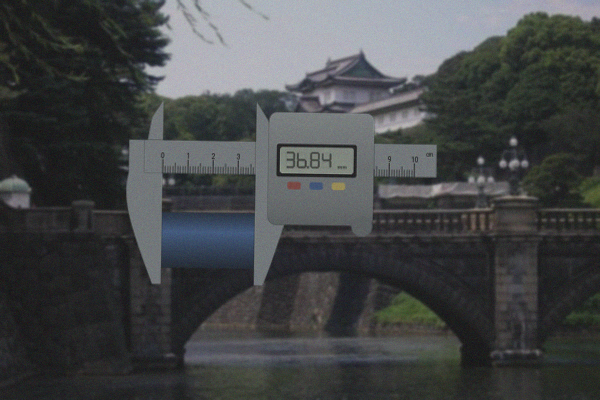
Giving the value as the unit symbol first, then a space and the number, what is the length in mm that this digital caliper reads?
mm 36.84
